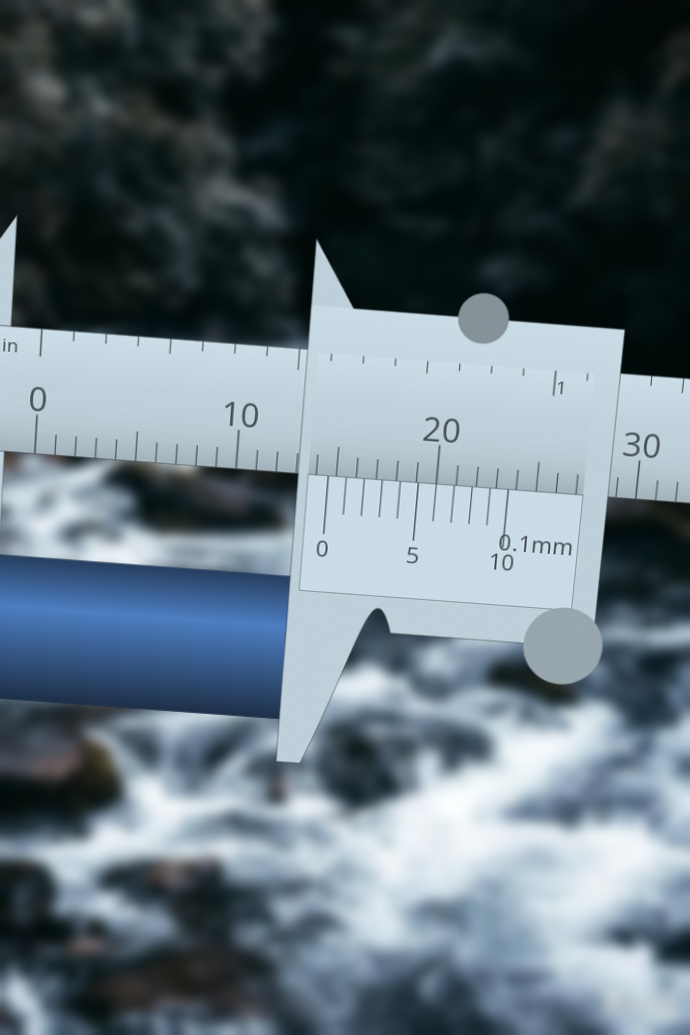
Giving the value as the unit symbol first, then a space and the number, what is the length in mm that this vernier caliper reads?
mm 14.6
